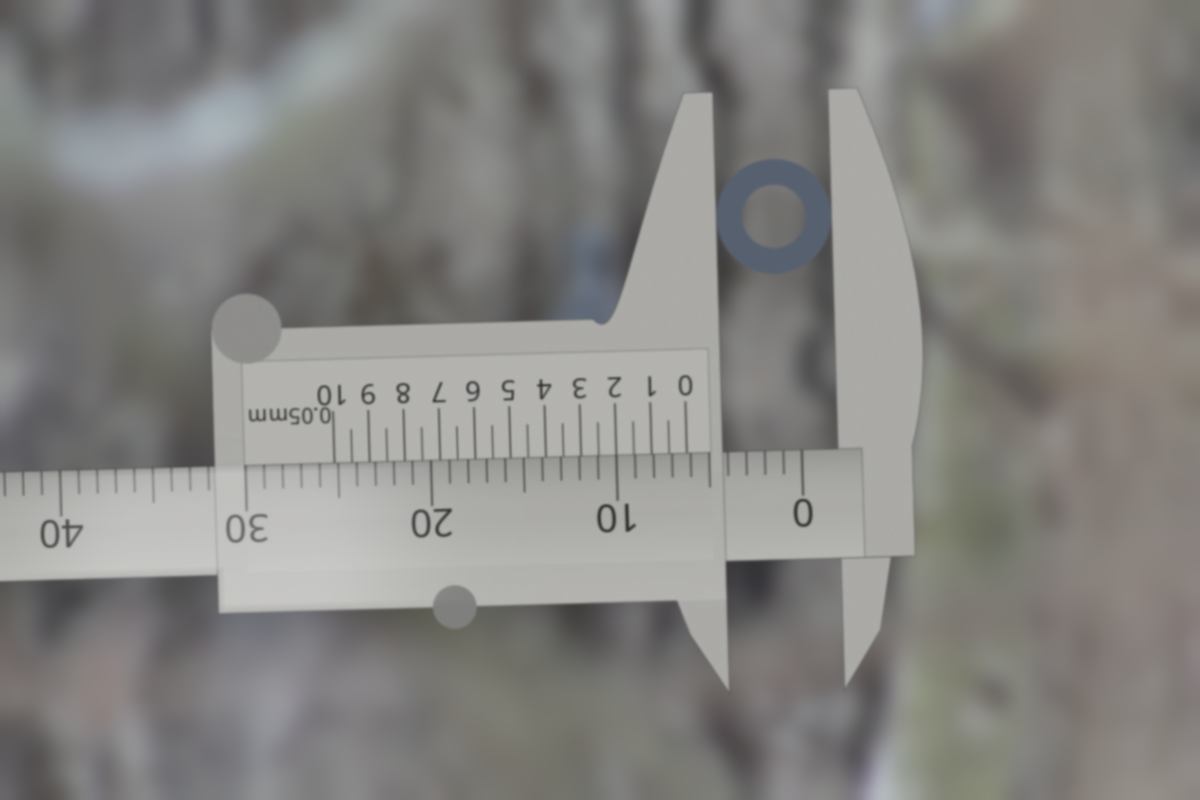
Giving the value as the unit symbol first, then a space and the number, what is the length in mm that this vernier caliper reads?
mm 6.2
